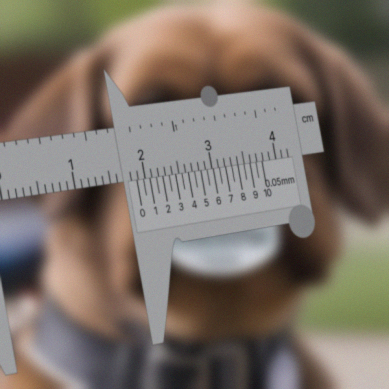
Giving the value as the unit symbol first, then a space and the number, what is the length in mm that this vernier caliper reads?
mm 18.8
